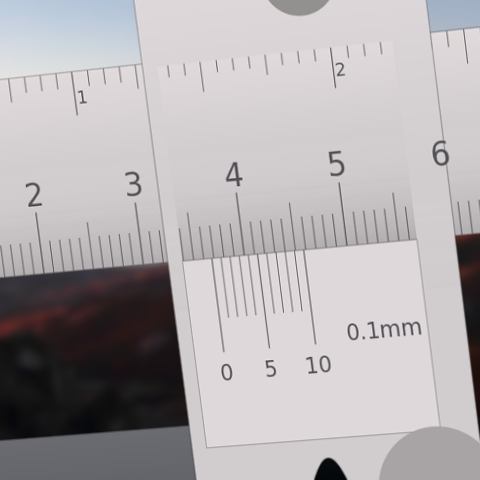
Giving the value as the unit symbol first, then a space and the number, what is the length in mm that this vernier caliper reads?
mm 36.8
